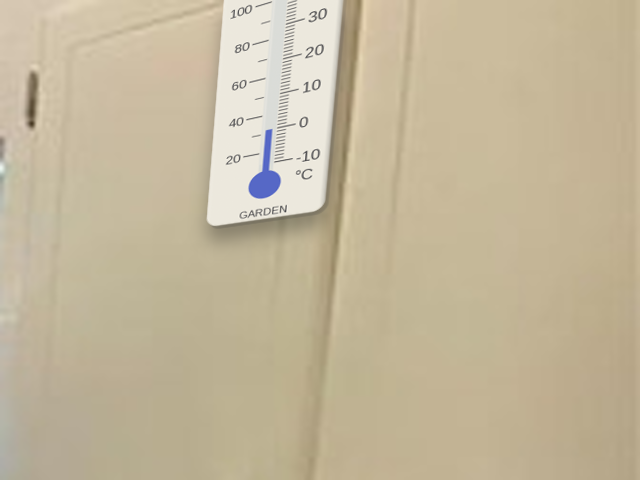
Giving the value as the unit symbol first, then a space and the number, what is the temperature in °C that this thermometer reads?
°C 0
